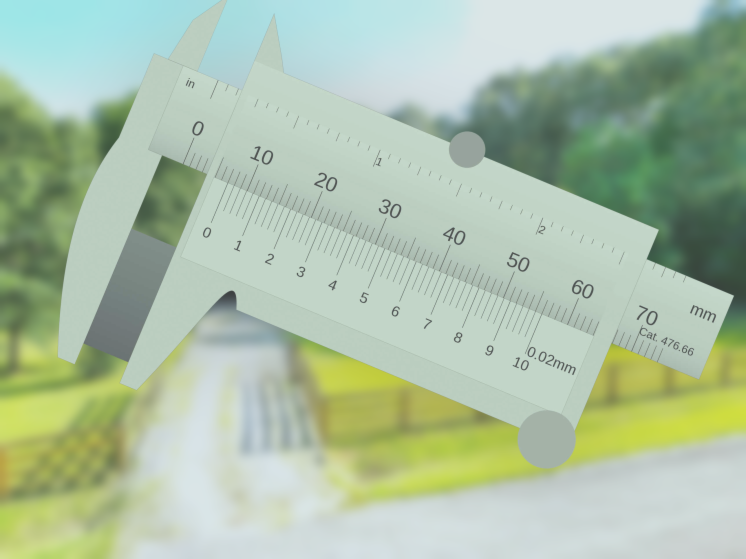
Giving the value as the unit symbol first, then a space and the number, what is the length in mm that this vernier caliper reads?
mm 7.0
